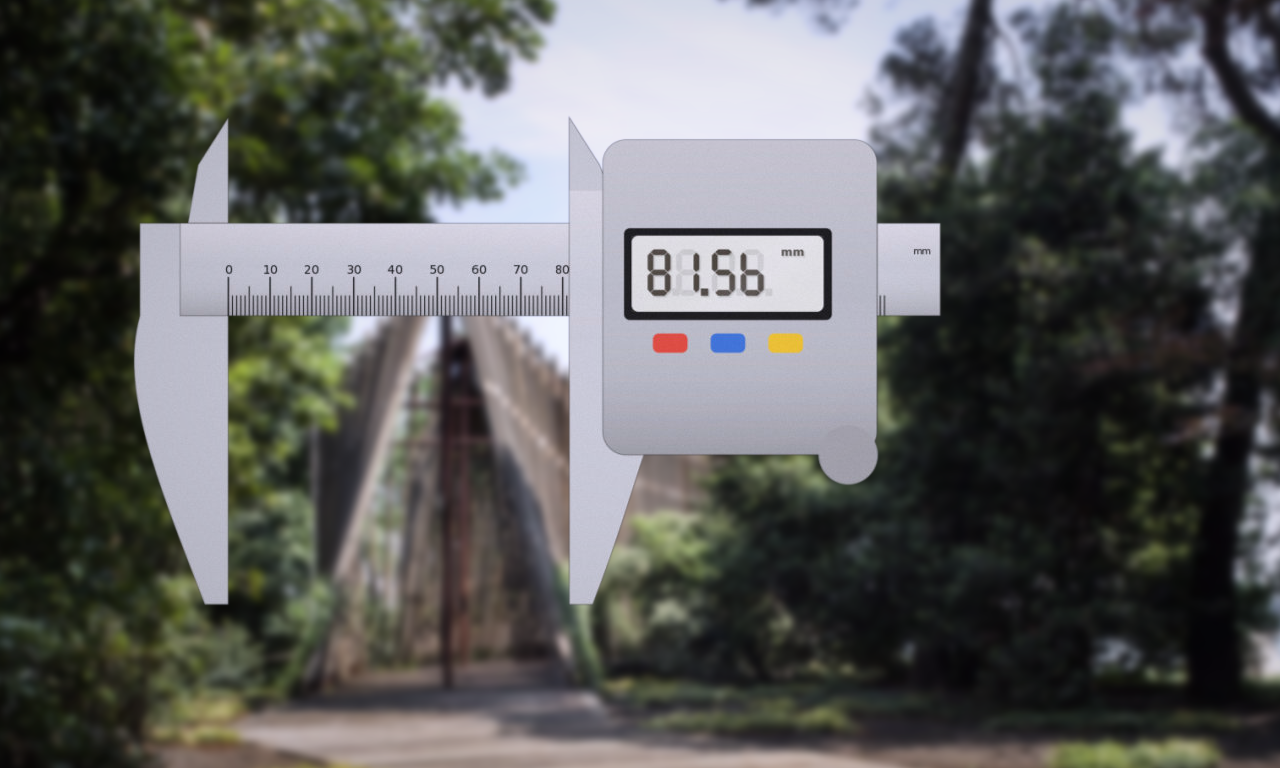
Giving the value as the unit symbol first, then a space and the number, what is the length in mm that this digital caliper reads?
mm 81.56
